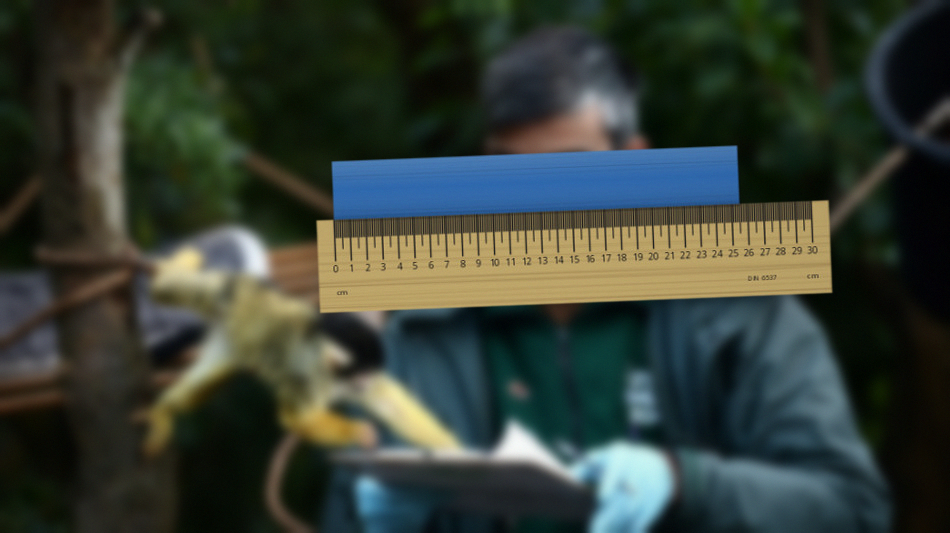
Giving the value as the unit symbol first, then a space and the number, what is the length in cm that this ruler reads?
cm 25.5
